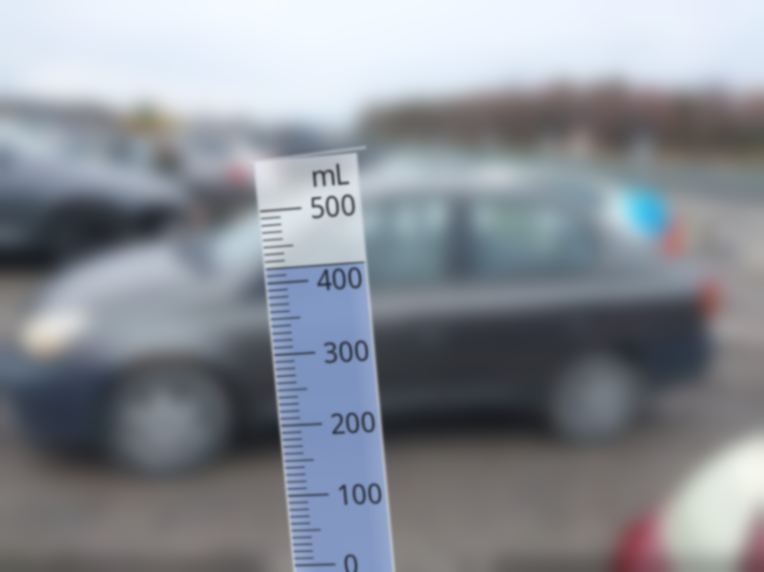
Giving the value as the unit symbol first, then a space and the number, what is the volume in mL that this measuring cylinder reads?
mL 420
